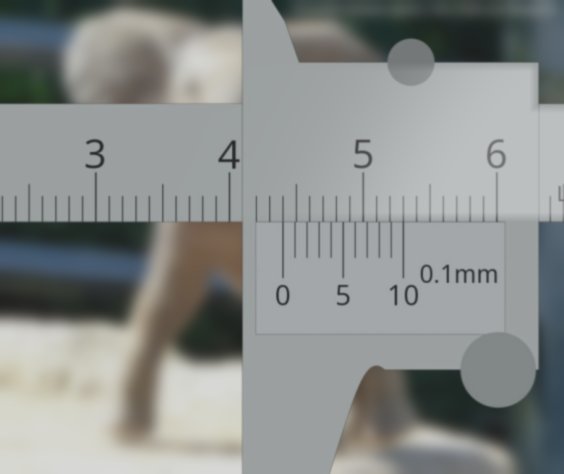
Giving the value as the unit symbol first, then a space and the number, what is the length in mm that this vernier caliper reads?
mm 44.0
